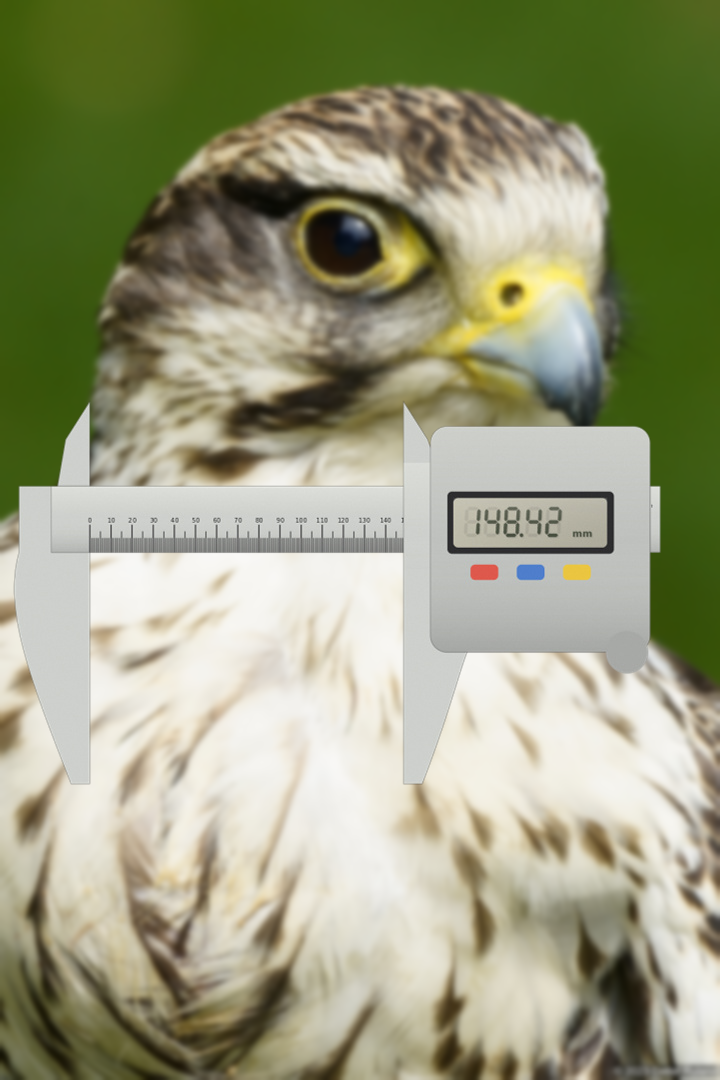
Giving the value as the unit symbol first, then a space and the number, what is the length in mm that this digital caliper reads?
mm 148.42
